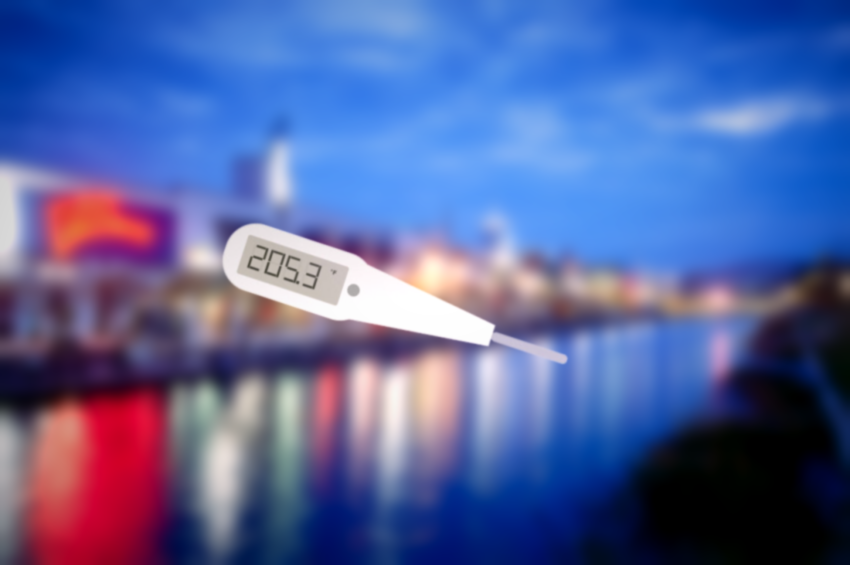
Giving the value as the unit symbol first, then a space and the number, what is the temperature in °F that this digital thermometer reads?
°F 205.3
